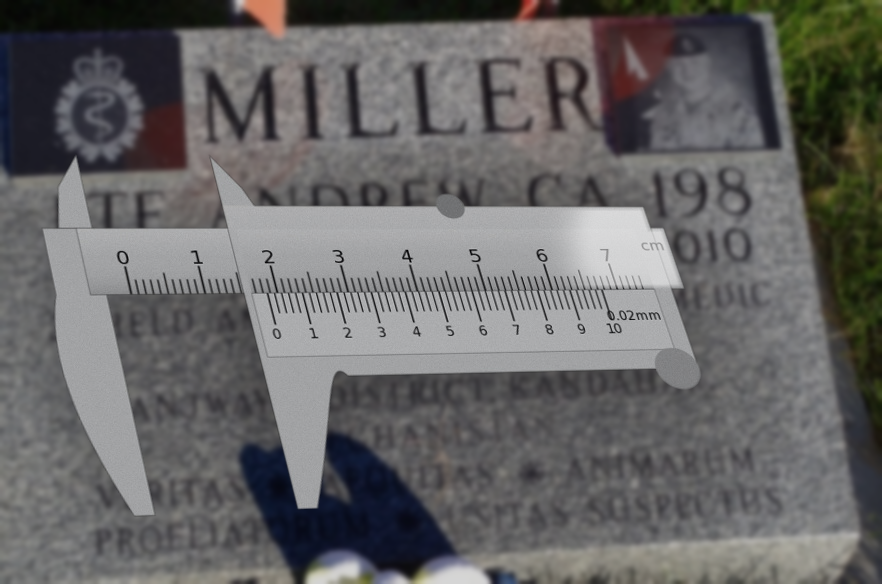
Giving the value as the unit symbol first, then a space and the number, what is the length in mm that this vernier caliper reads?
mm 18.6
